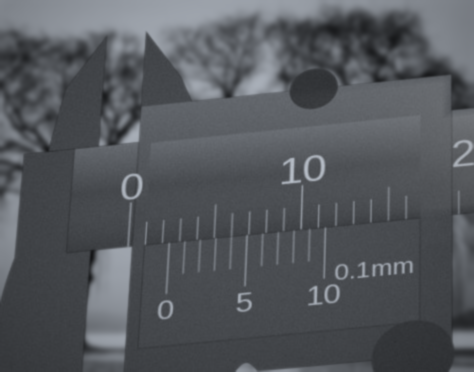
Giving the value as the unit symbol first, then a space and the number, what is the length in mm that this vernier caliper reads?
mm 2.4
